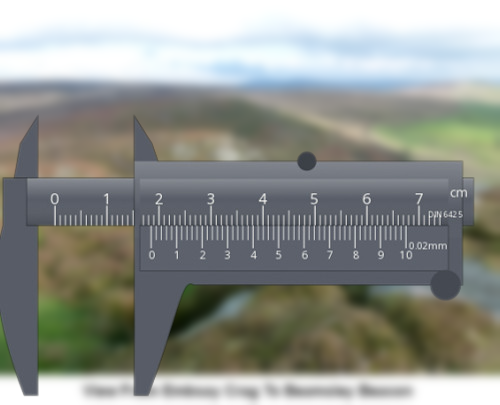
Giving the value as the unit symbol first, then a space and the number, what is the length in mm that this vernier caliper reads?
mm 18.5
